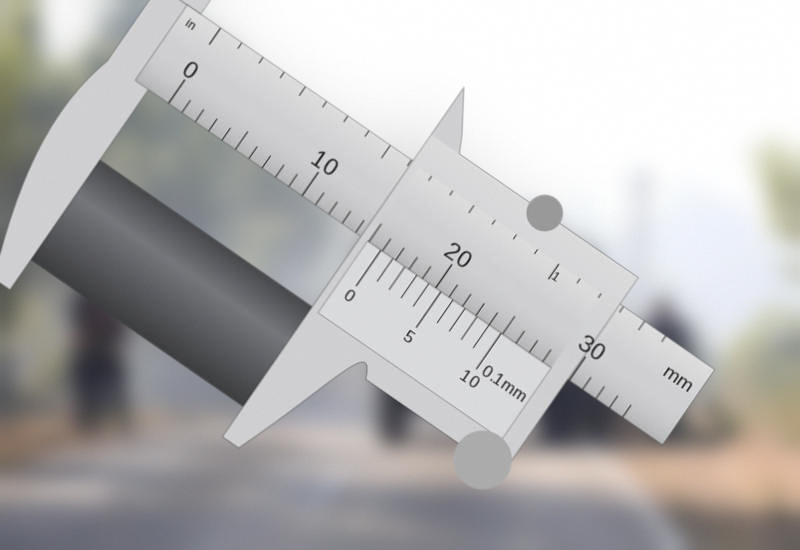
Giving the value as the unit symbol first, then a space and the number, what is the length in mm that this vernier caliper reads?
mm 15.9
